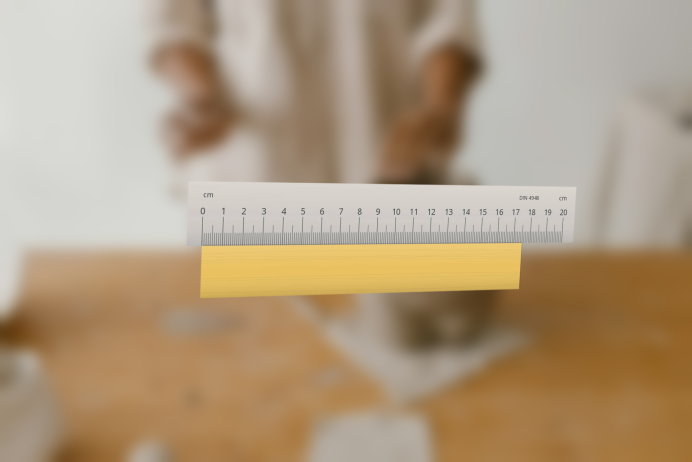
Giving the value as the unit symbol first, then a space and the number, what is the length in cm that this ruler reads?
cm 17.5
